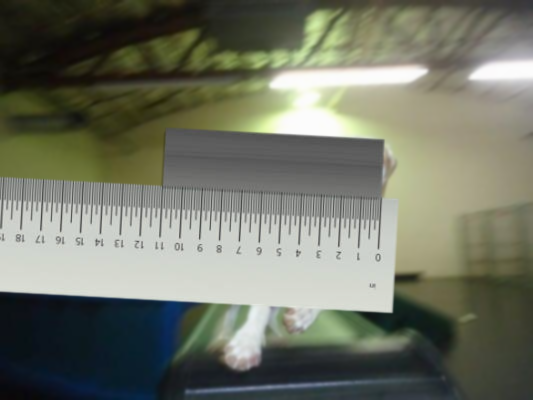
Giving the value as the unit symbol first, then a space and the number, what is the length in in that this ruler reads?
in 11
